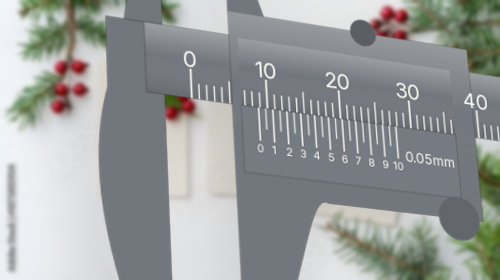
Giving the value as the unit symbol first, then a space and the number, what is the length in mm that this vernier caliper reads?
mm 8.8
